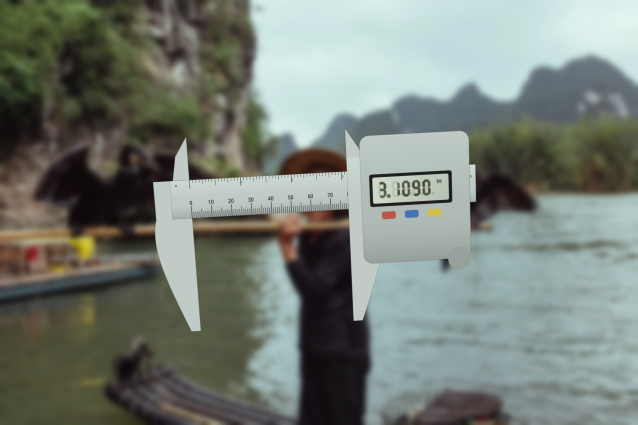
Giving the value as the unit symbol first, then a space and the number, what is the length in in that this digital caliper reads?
in 3.1090
